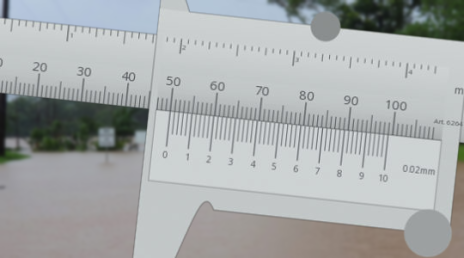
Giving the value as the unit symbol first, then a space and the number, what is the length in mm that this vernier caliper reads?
mm 50.0
